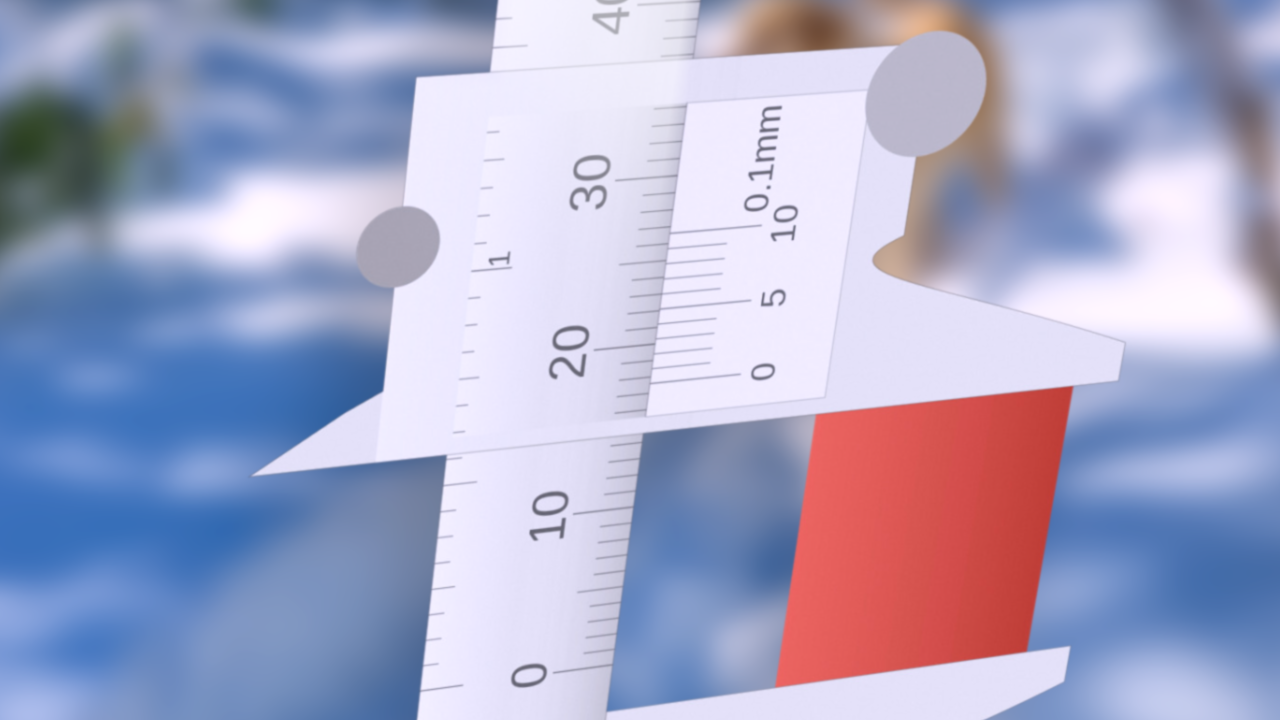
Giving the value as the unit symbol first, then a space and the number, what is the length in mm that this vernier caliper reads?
mm 17.6
